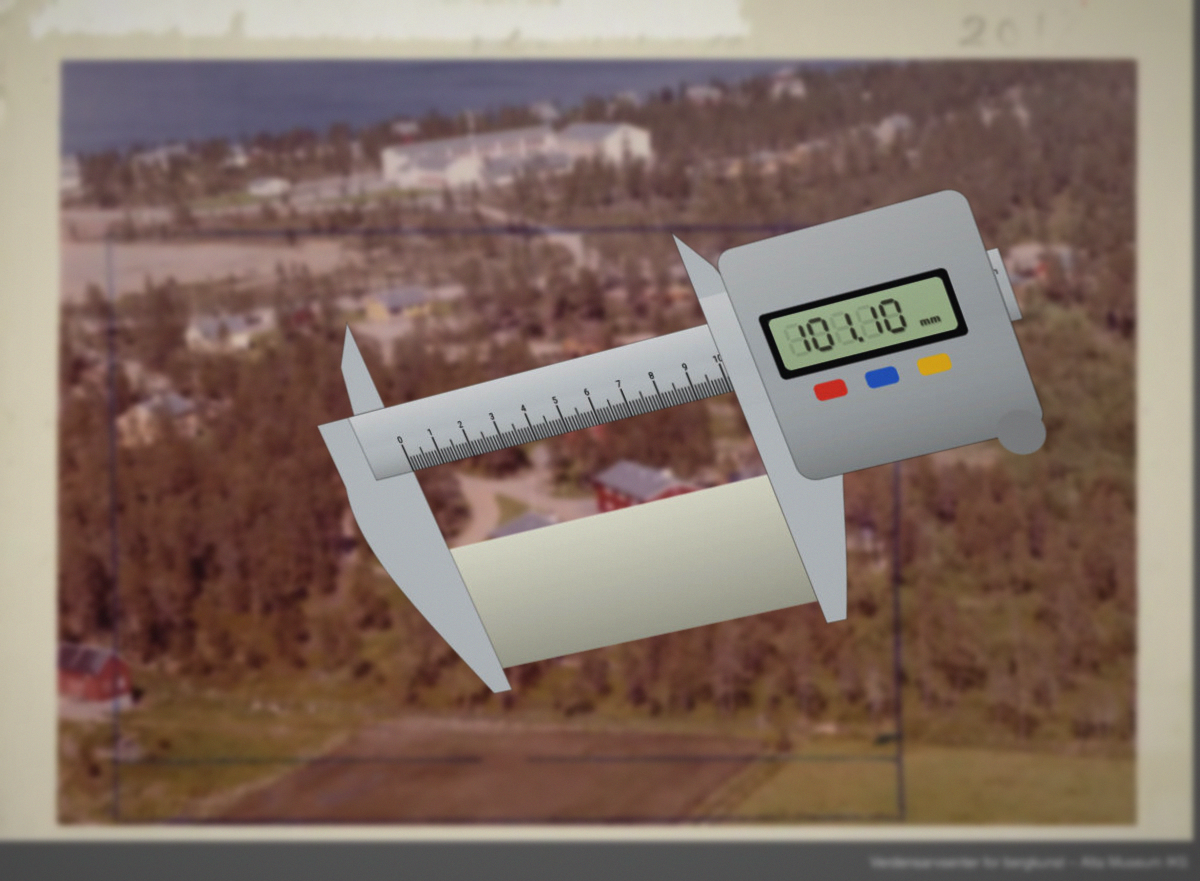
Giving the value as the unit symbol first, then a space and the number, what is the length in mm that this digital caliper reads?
mm 101.10
